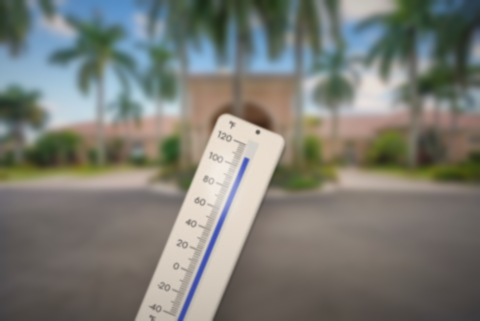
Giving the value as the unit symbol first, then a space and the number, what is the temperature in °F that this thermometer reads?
°F 110
